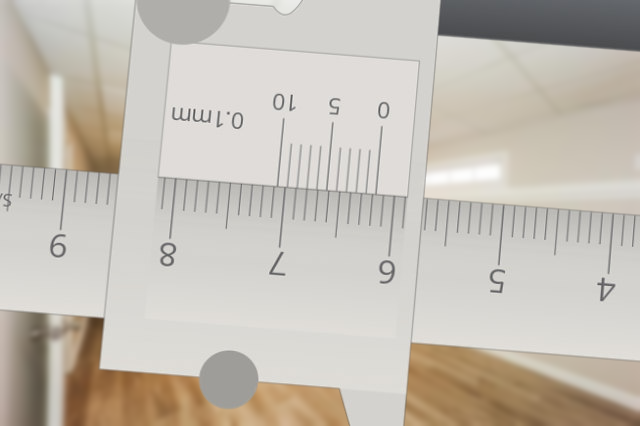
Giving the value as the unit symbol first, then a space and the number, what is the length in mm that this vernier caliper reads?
mm 61.7
